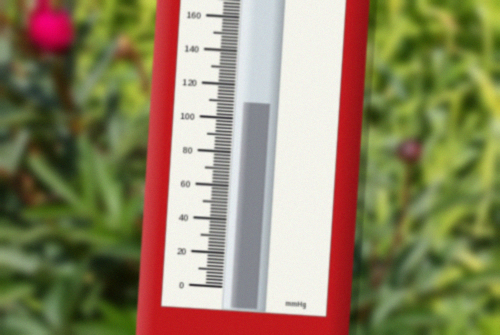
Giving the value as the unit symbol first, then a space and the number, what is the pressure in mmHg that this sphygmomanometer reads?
mmHg 110
